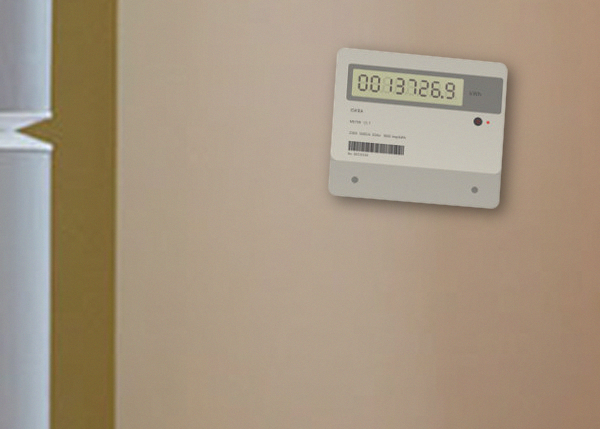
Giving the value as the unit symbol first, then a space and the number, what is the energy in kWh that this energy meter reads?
kWh 13726.9
